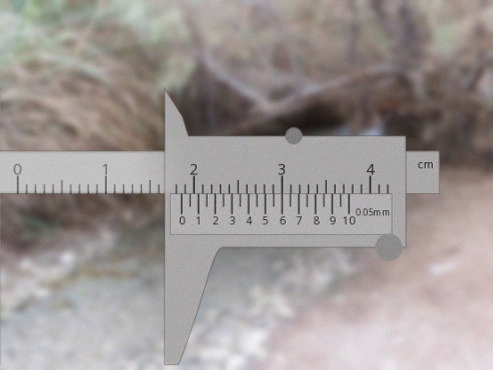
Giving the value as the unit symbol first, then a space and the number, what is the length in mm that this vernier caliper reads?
mm 18.6
